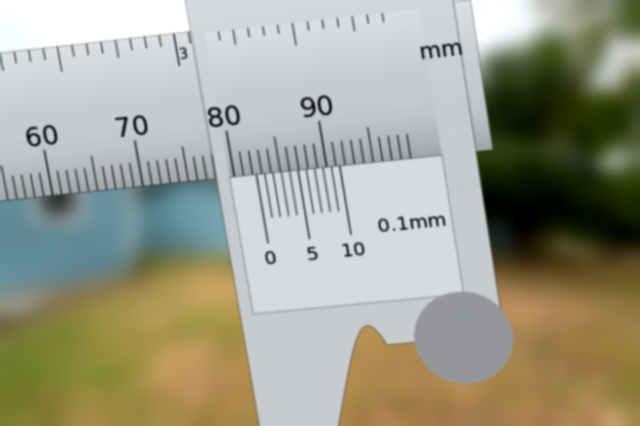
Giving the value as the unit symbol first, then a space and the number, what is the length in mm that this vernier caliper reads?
mm 82.4
